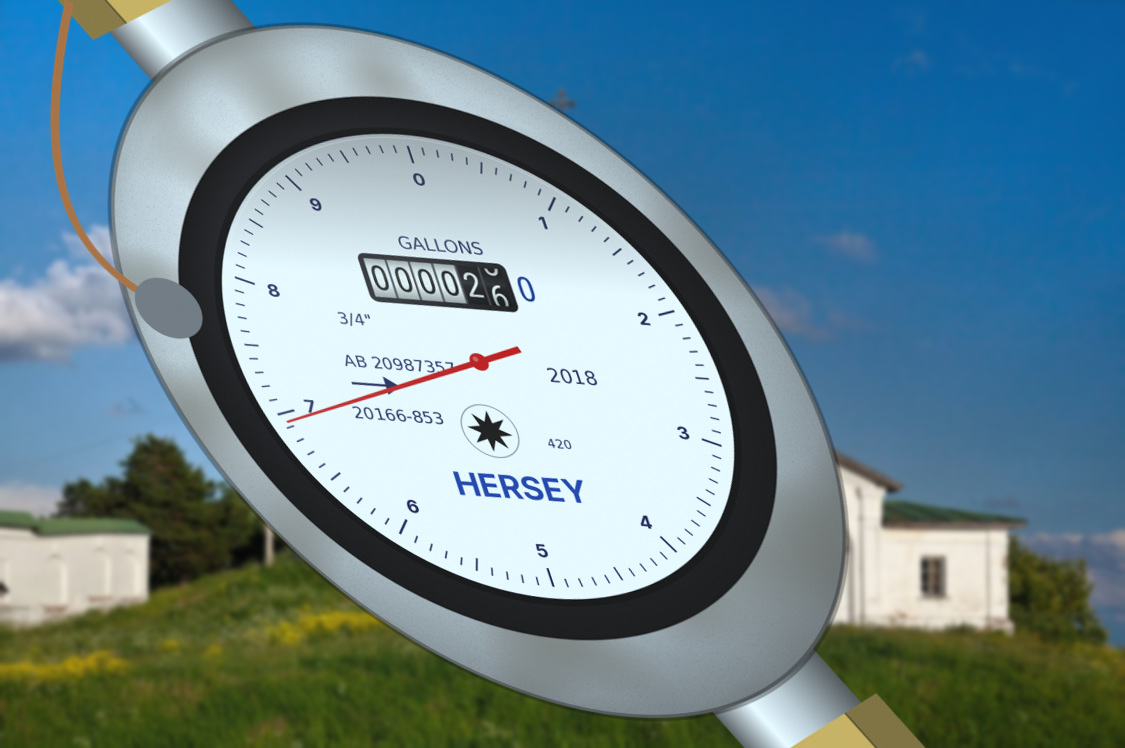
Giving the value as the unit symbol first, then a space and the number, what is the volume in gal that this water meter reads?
gal 256.9
